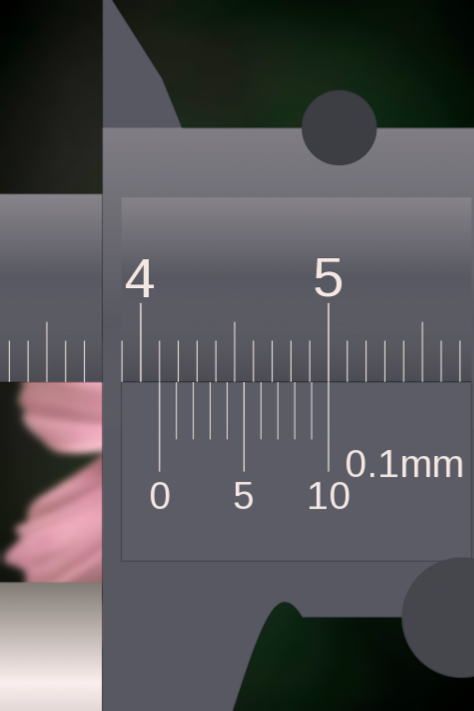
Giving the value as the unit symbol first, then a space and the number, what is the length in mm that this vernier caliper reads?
mm 41.0
